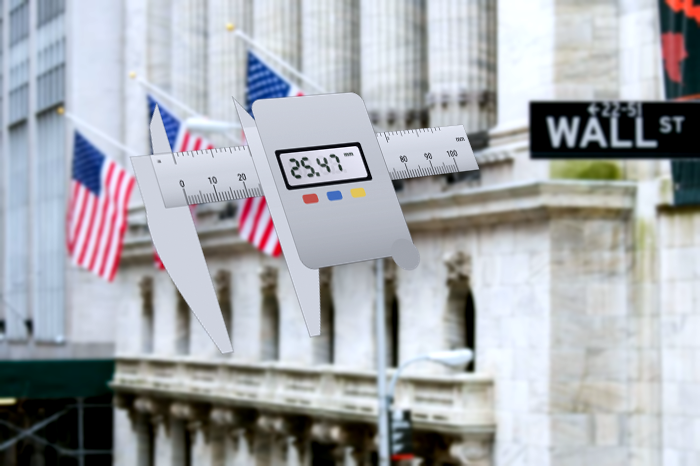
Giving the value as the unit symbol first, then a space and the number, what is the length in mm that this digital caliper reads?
mm 25.47
